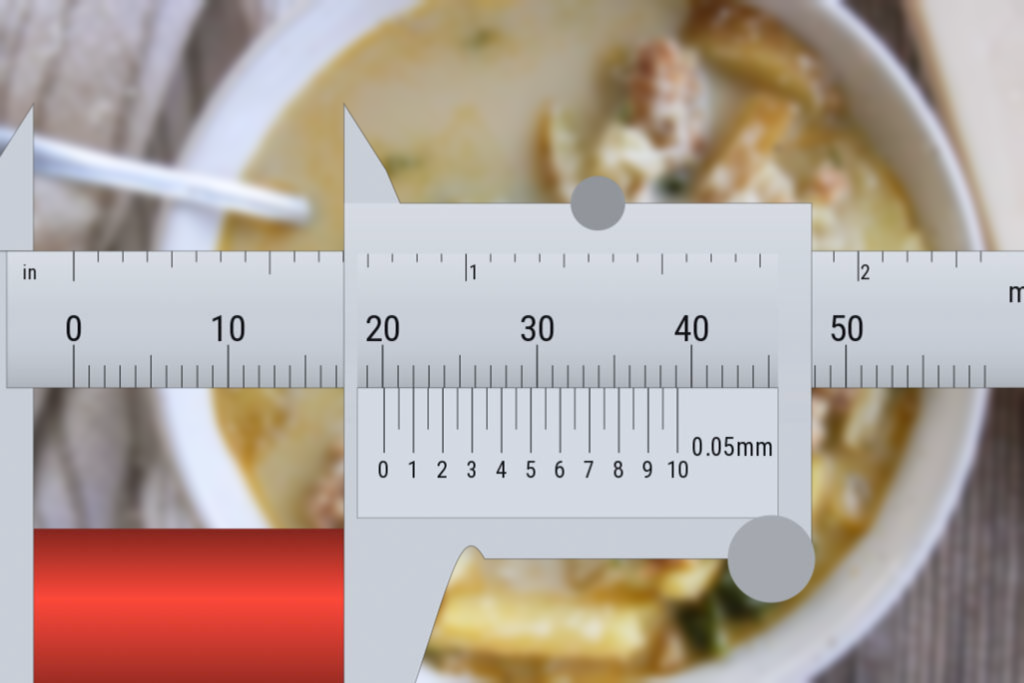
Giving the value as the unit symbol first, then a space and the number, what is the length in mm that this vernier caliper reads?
mm 20.1
